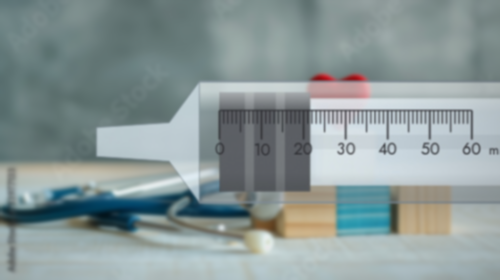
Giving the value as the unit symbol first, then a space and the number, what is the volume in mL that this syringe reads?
mL 0
